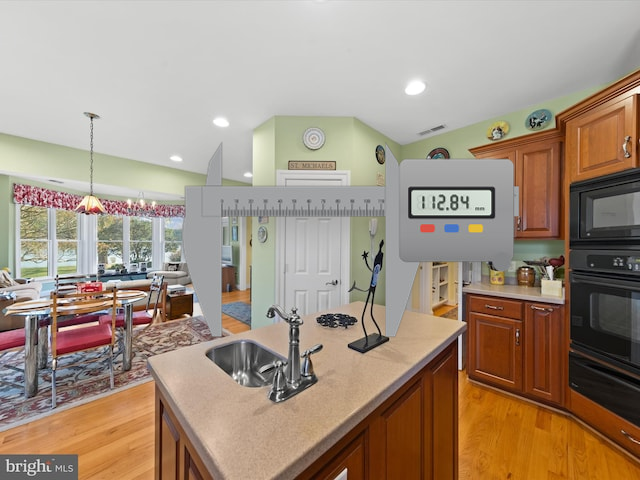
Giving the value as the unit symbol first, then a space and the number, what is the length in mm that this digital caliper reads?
mm 112.84
